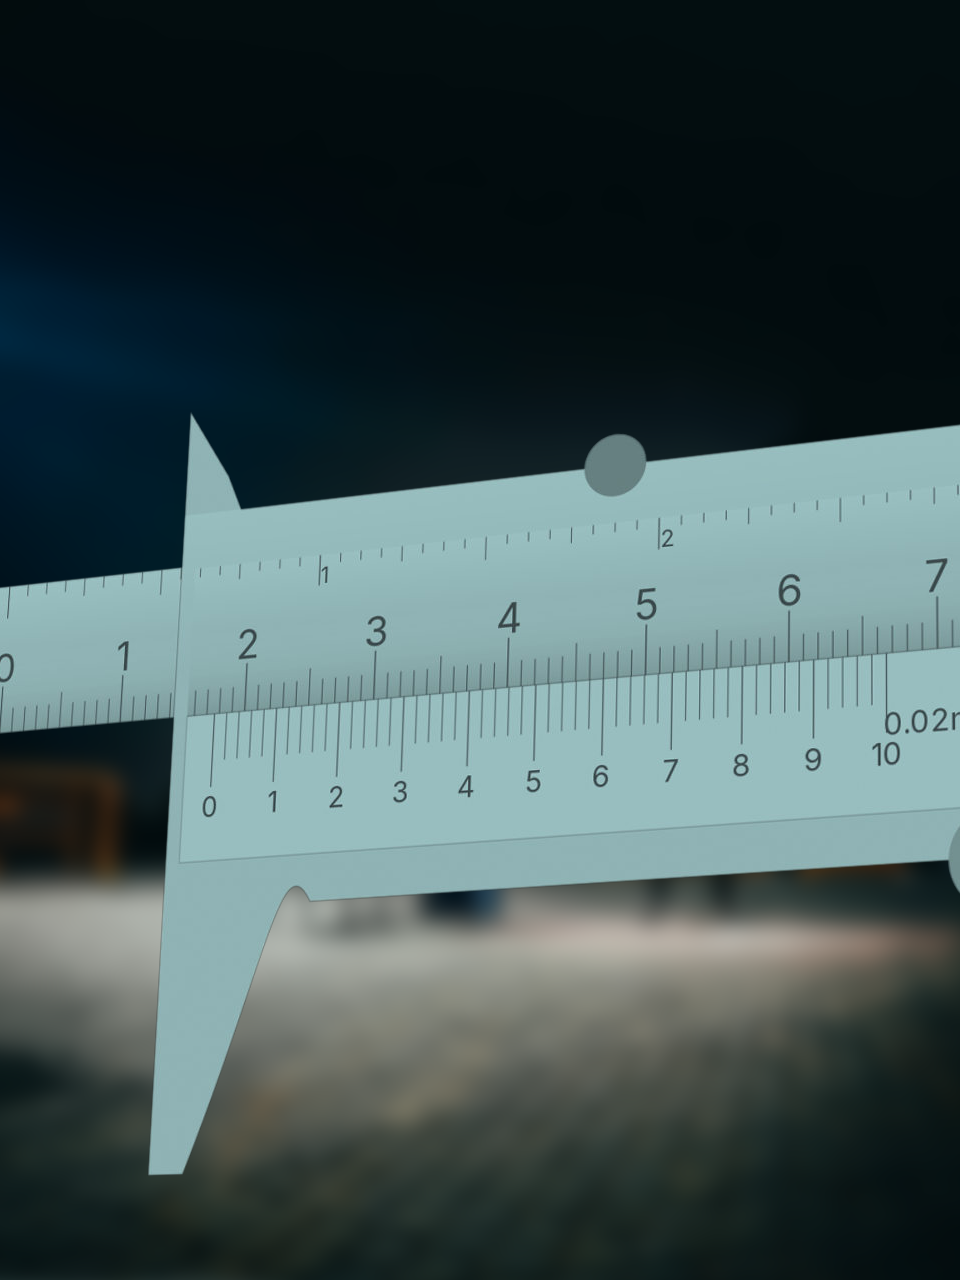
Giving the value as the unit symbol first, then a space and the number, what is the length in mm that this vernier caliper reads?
mm 17.6
